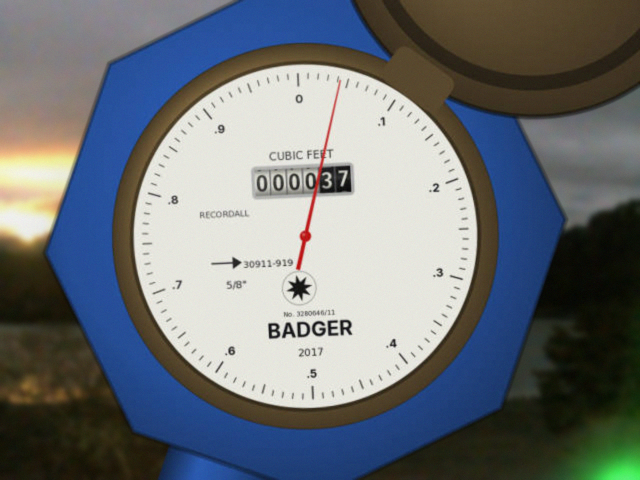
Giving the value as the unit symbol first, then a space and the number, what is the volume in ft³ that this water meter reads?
ft³ 37.04
